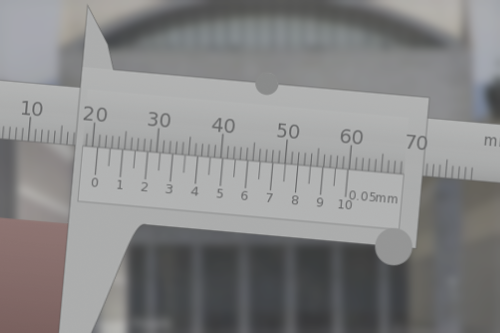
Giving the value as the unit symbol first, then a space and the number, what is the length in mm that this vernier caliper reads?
mm 20.8
